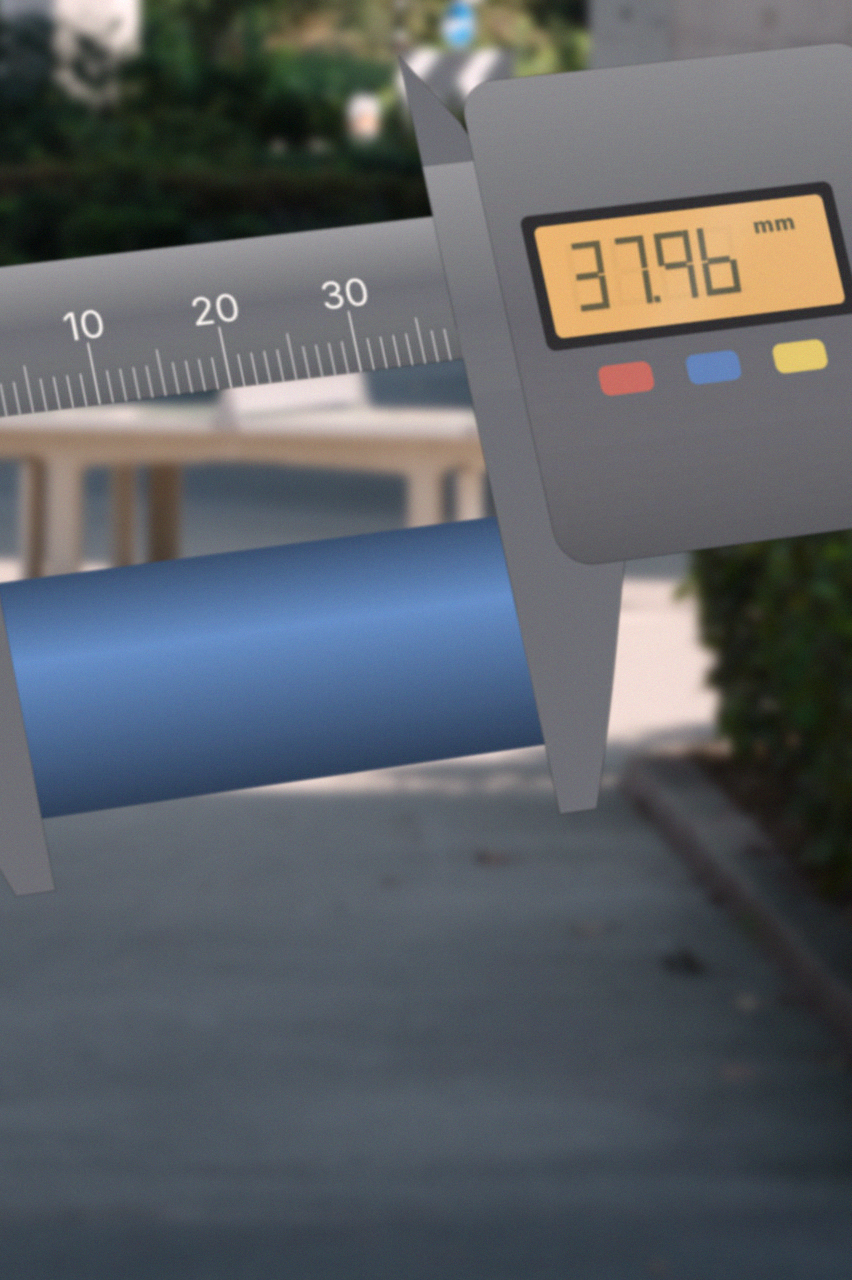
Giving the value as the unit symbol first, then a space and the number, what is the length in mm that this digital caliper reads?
mm 37.96
